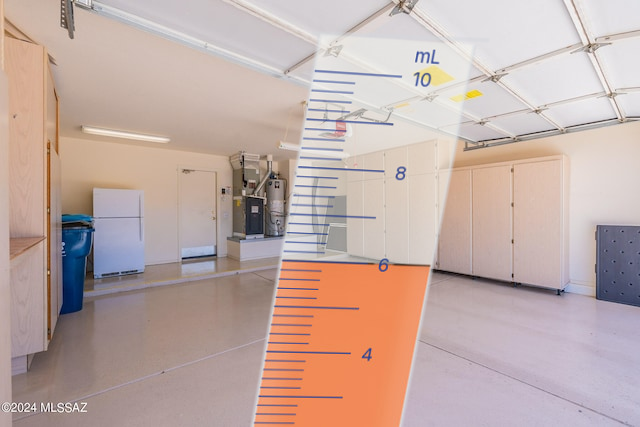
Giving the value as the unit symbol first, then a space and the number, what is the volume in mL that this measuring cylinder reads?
mL 6
